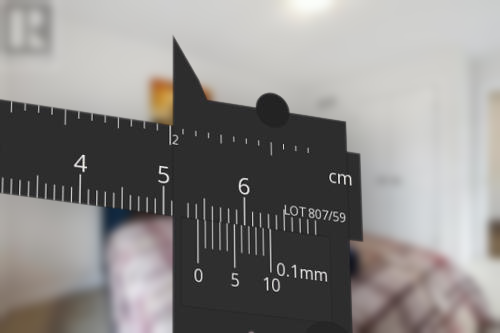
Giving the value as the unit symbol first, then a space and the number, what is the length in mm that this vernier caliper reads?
mm 54.2
